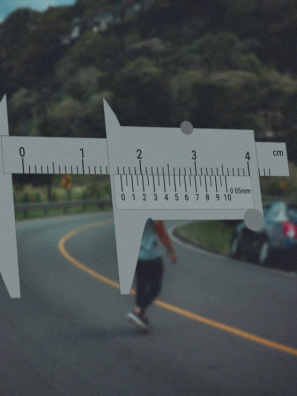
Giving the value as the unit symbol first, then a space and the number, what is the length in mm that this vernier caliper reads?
mm 16.4
